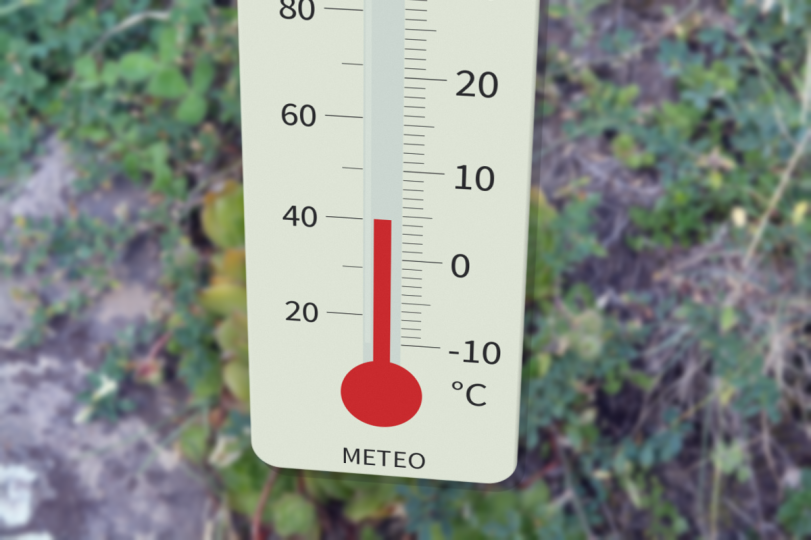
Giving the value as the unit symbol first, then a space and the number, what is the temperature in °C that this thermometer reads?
°C 4.5
